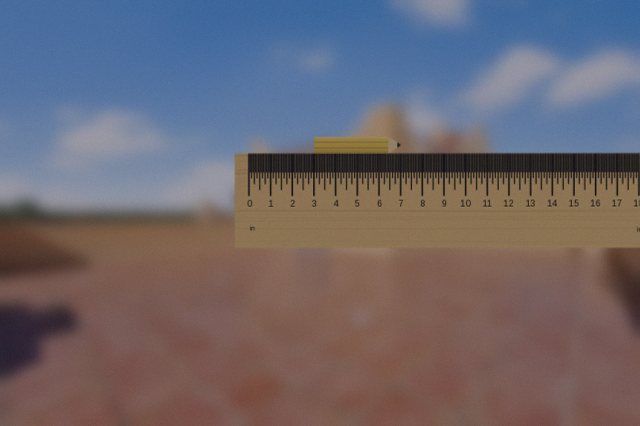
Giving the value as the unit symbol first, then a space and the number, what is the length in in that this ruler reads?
in 4
